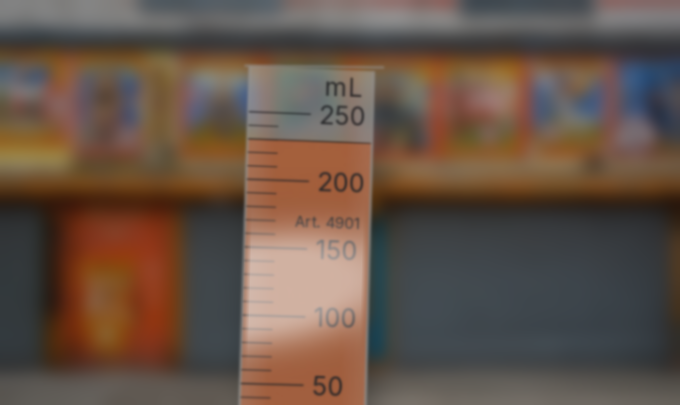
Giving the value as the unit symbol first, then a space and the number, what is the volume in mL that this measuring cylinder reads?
mL 230
